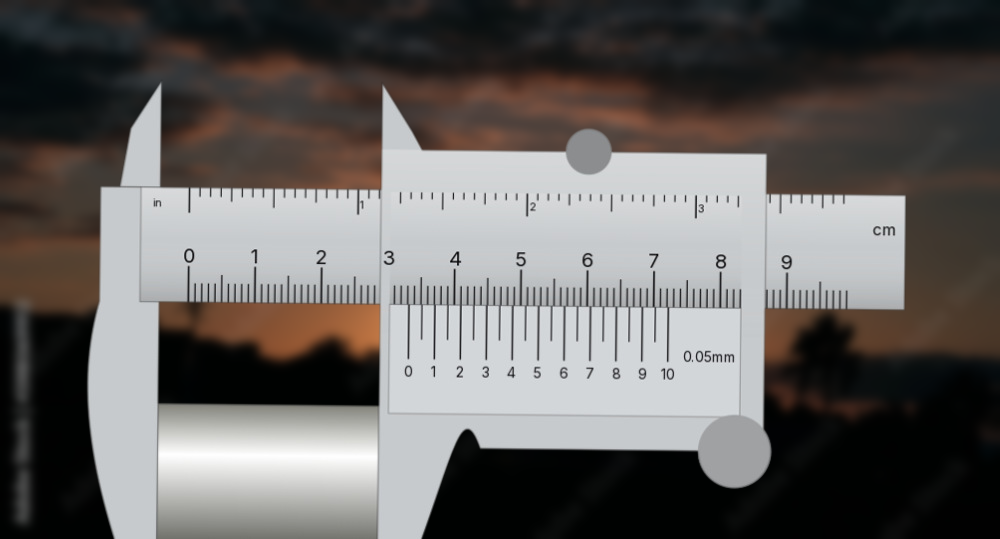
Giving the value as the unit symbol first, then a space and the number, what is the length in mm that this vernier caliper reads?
mm 33.2
